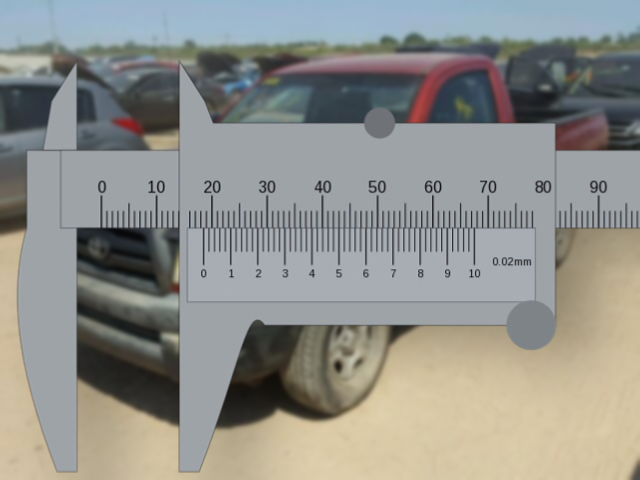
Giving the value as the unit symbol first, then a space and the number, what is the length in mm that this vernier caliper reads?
mm 18.5
